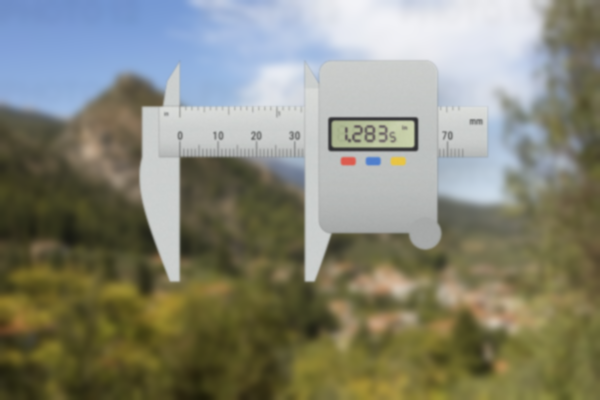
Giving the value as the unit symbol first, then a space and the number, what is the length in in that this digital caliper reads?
in 1.2835
